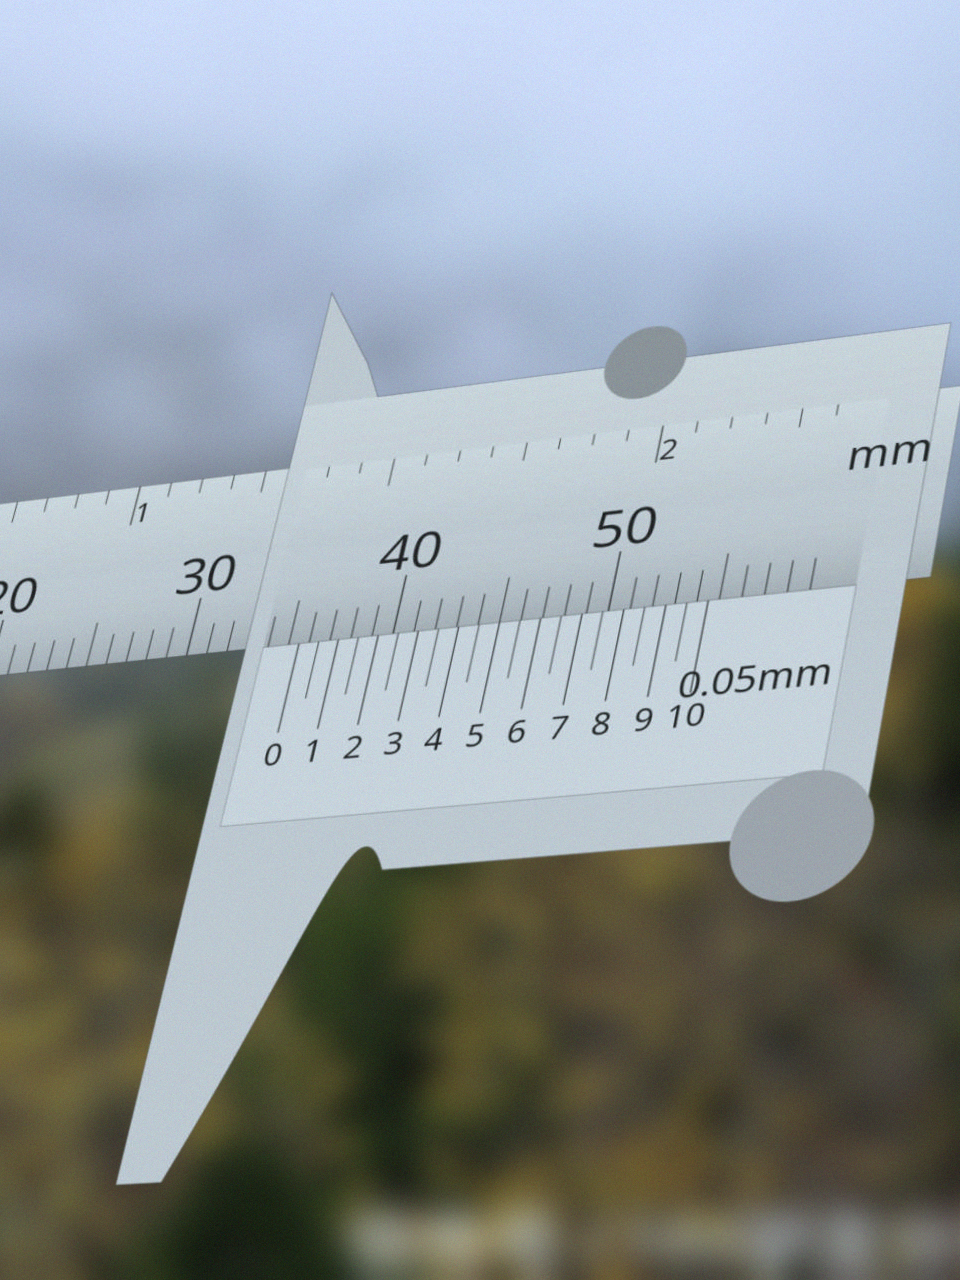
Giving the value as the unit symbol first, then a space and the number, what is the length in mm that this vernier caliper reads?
mm 35.5
